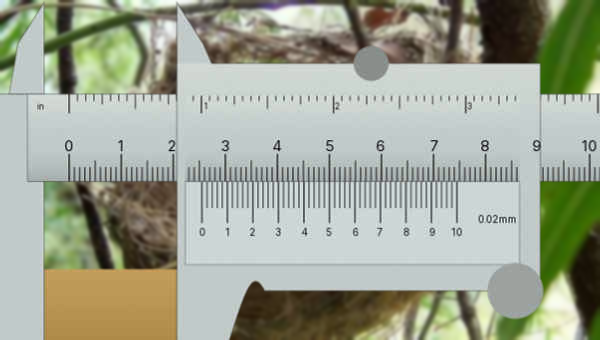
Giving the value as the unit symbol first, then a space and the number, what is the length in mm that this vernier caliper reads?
mm 25.5
